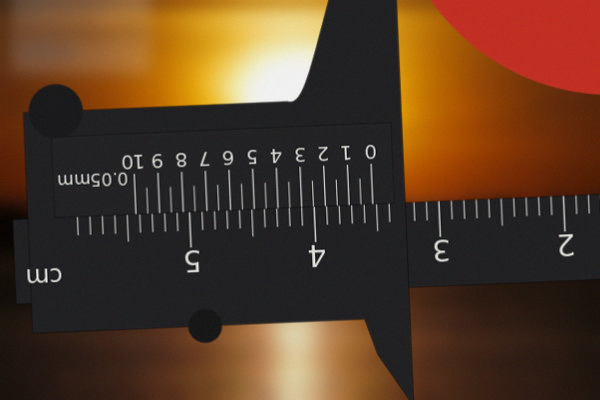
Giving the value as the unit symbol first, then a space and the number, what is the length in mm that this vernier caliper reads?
mm 35.3
